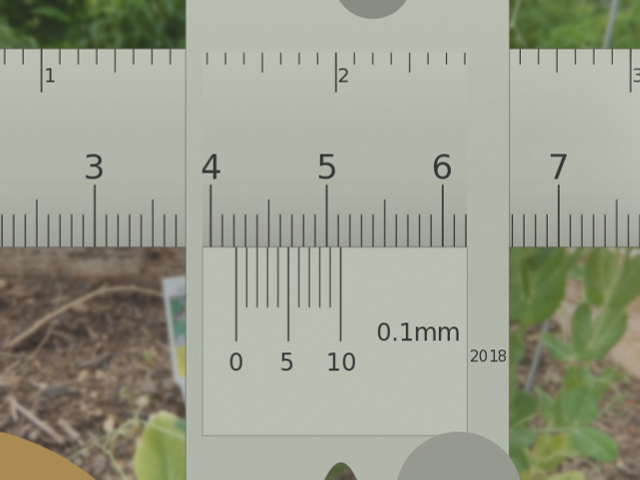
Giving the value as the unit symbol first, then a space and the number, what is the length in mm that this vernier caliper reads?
mm 42.2
